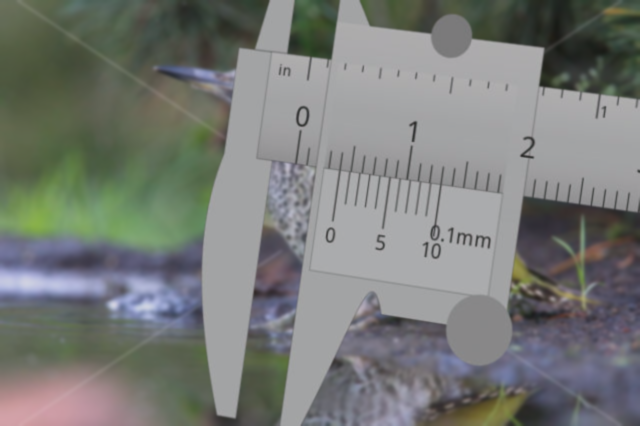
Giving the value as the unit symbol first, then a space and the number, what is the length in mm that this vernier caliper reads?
mm 4.0
